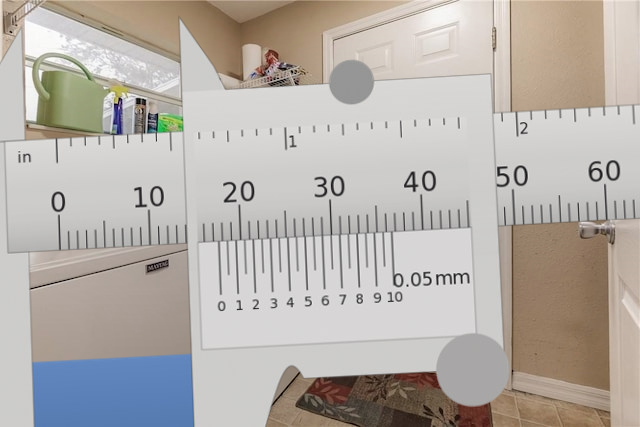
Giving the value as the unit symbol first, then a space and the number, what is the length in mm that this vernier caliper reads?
mm 17.6
